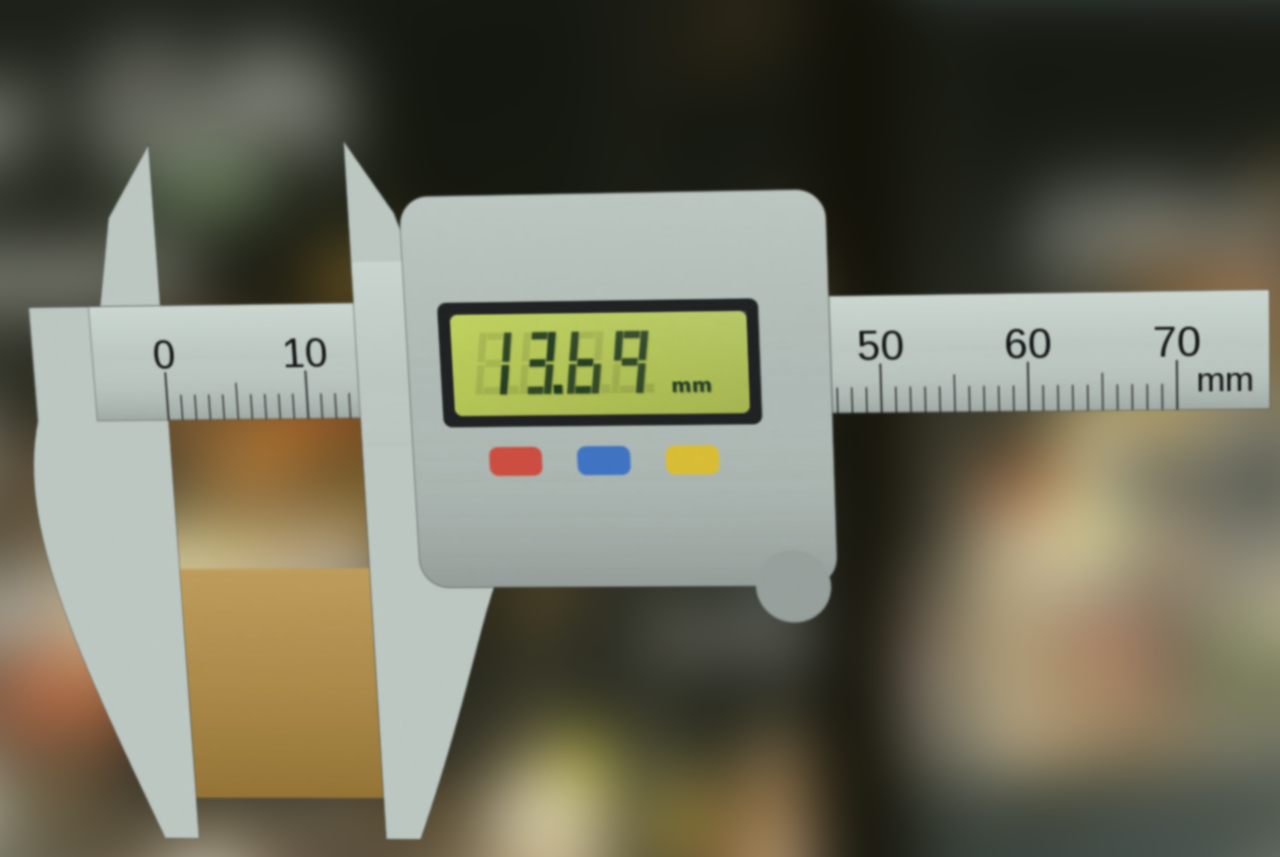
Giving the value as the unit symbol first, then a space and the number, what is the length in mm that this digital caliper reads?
mm 13.69
